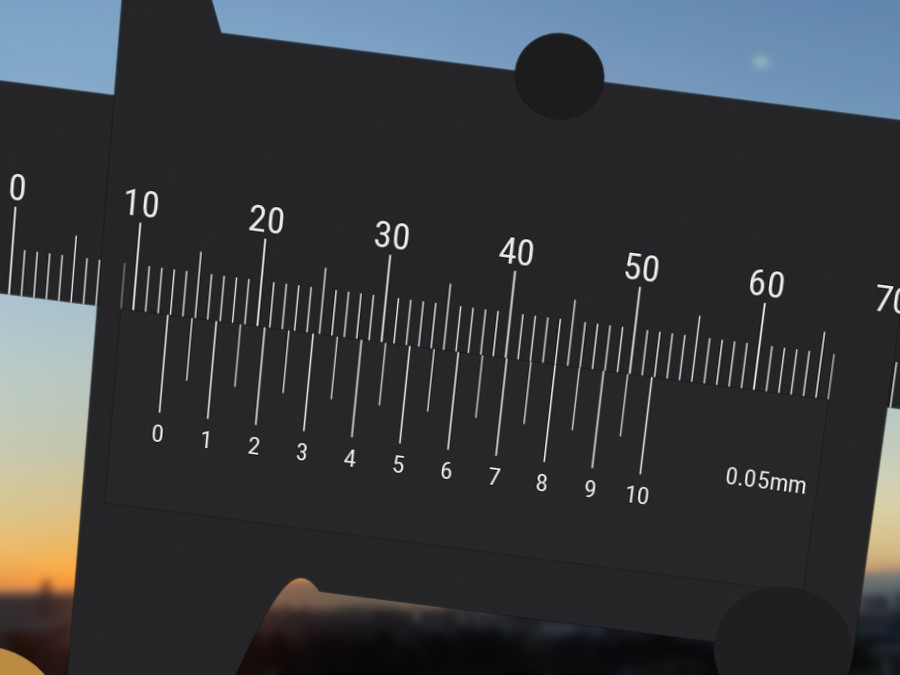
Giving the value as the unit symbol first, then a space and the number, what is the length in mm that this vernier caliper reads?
mm 12.8
